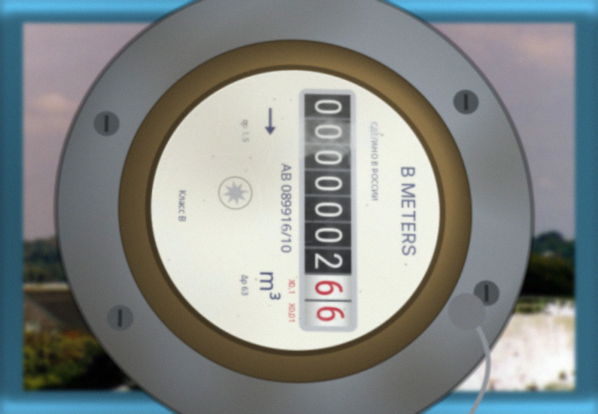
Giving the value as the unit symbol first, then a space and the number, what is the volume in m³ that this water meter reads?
m³ 2.66
